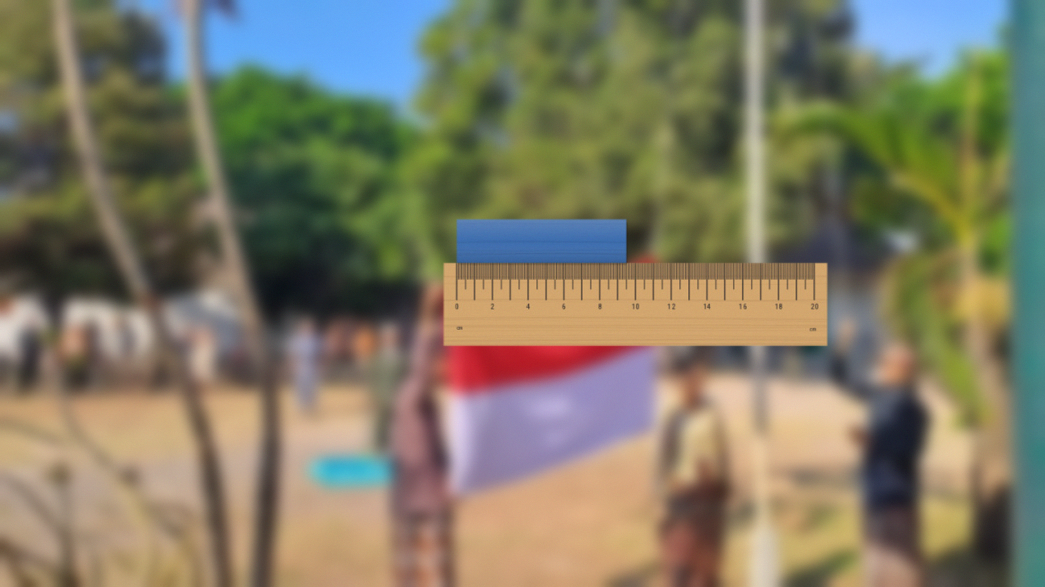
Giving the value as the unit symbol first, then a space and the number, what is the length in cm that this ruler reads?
cm 9.5
